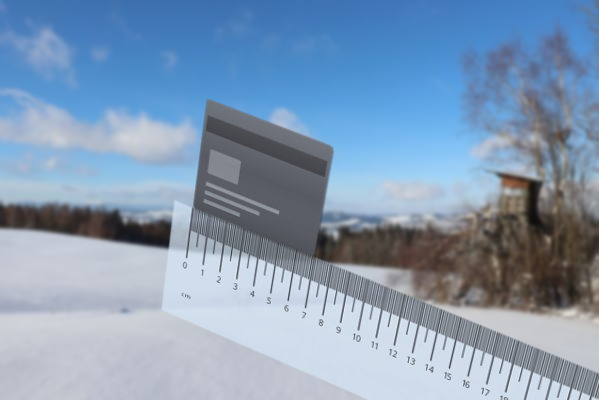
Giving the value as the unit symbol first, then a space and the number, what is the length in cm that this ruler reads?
cm 7
